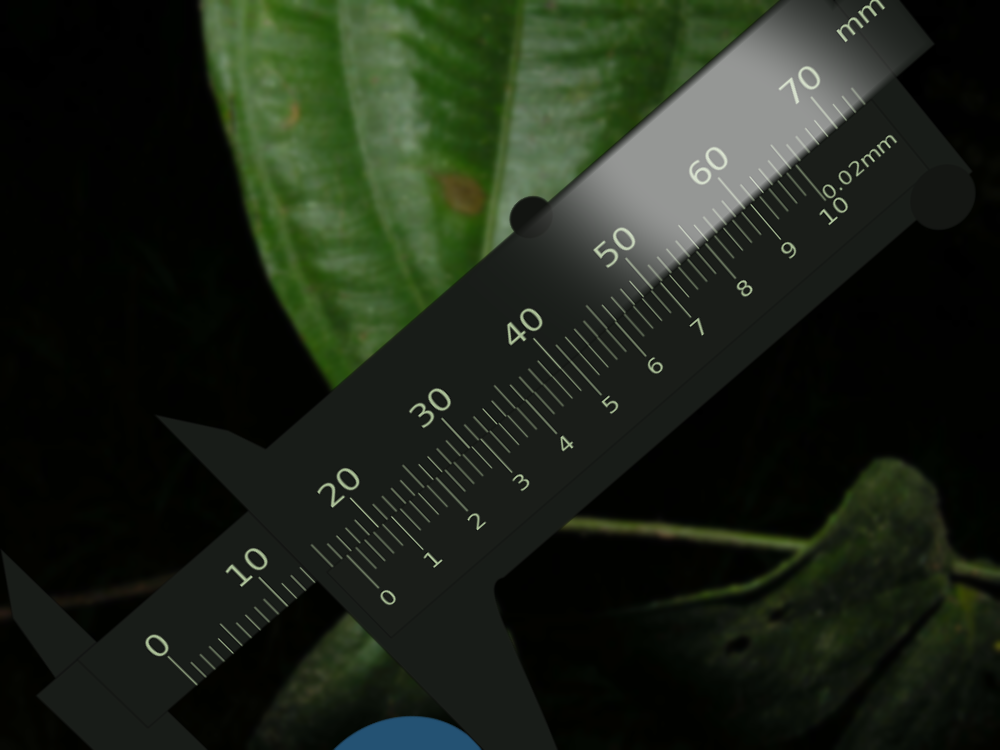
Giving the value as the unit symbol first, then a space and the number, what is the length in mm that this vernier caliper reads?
mm 16.5
